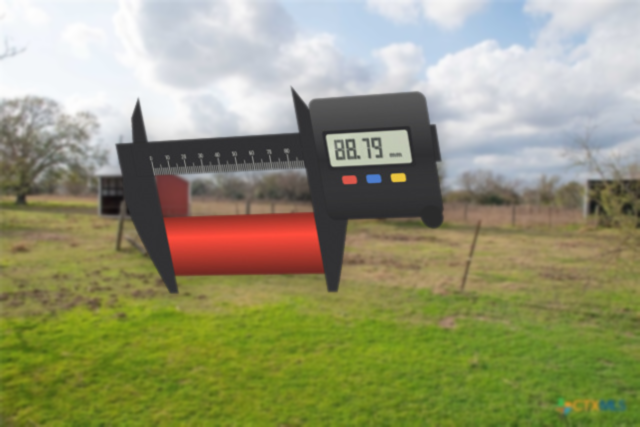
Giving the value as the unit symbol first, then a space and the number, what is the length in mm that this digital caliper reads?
mm 88.79
